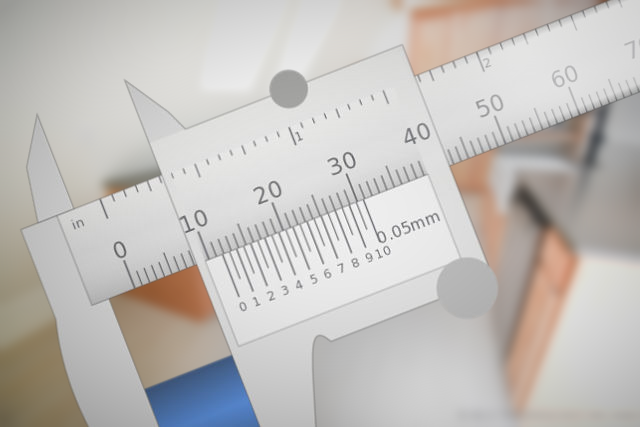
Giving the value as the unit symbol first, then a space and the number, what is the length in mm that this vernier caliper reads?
mm 11.8
